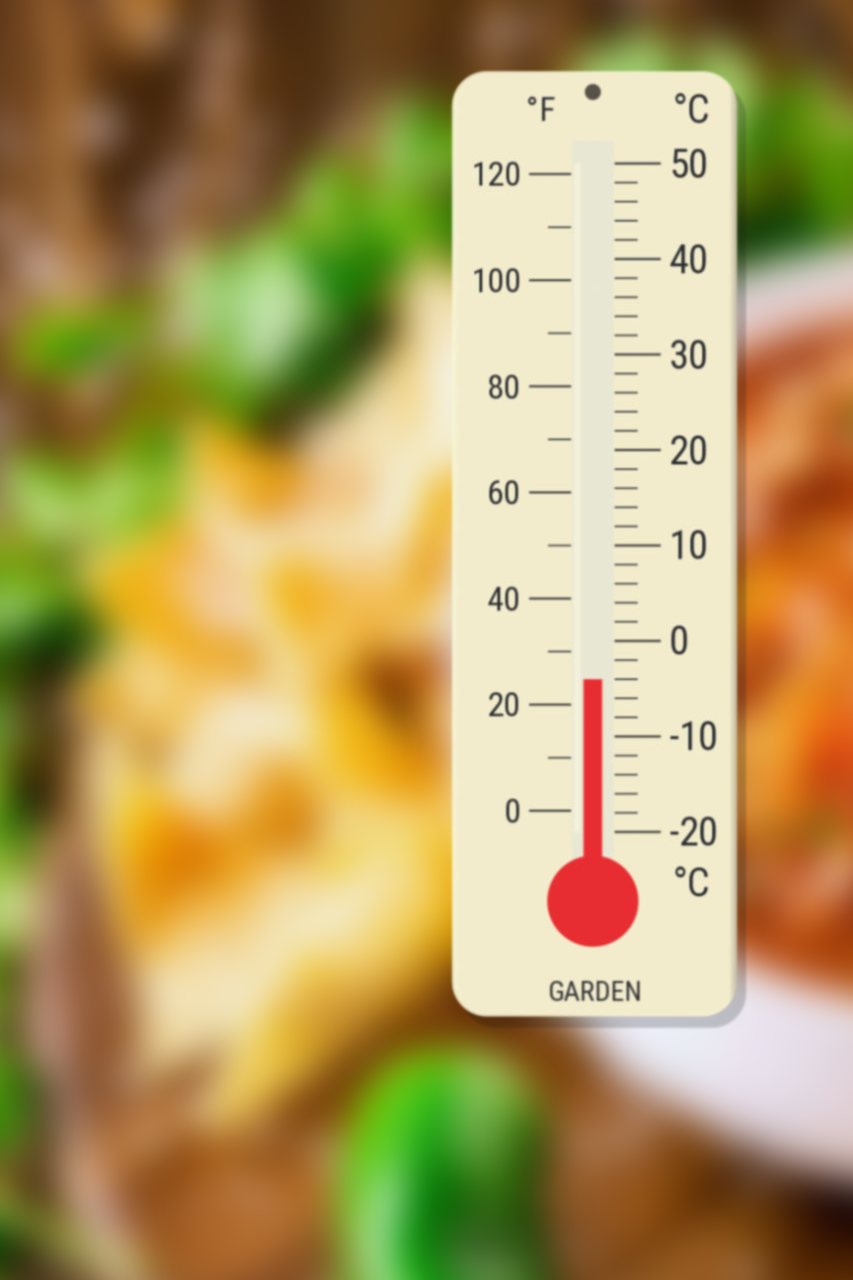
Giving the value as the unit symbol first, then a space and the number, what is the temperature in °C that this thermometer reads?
°C -4
